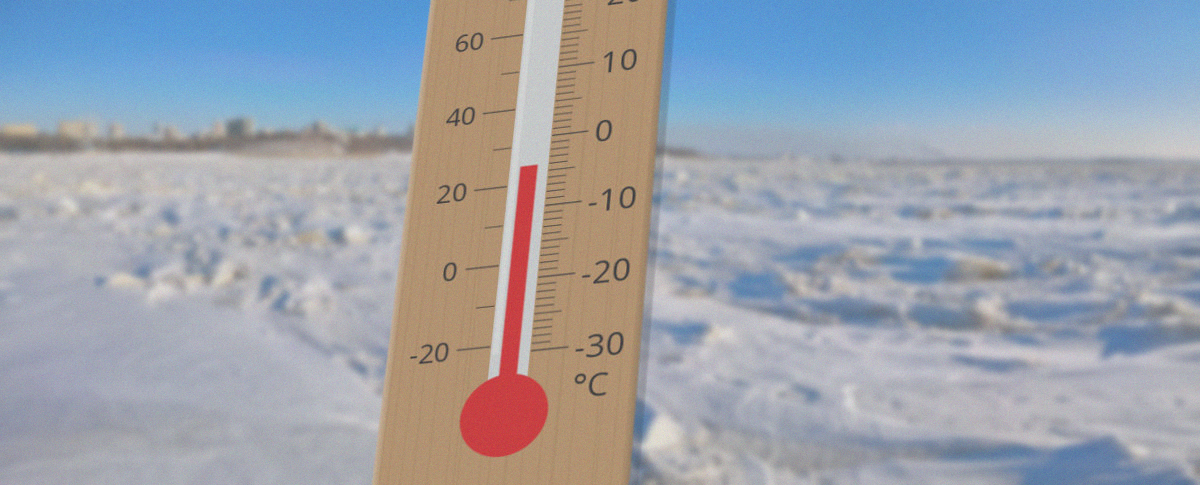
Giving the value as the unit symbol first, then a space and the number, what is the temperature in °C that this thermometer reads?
°C -4
